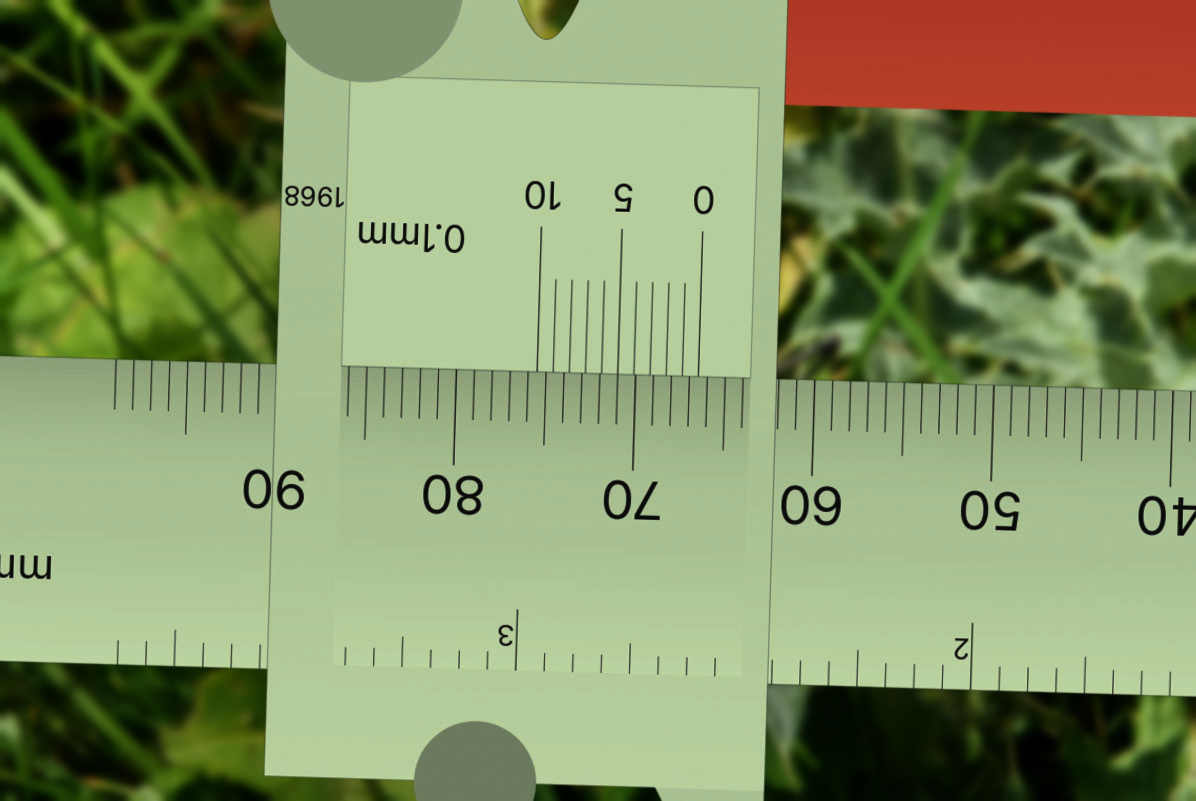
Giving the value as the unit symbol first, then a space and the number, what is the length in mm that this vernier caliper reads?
mm 66.5
